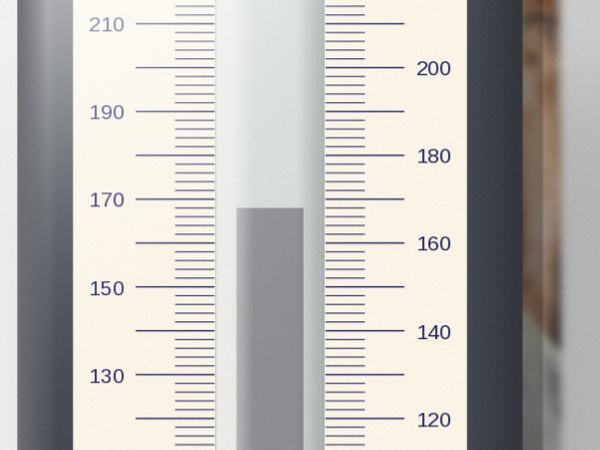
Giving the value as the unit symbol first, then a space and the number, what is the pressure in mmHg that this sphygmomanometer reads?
mmHg 168
